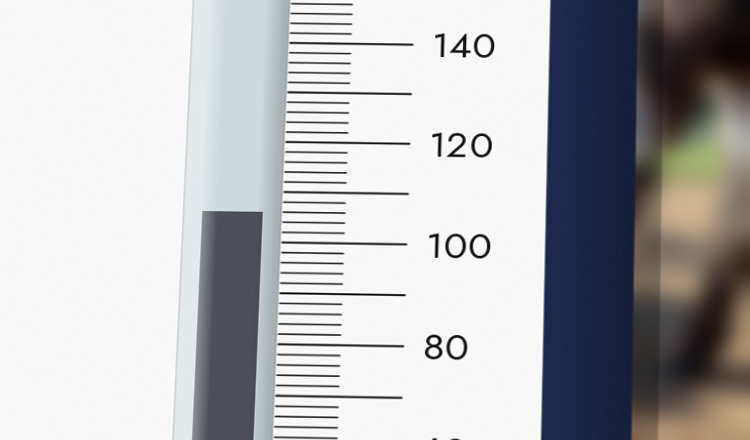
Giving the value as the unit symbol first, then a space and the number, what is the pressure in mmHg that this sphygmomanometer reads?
mmHg 106
